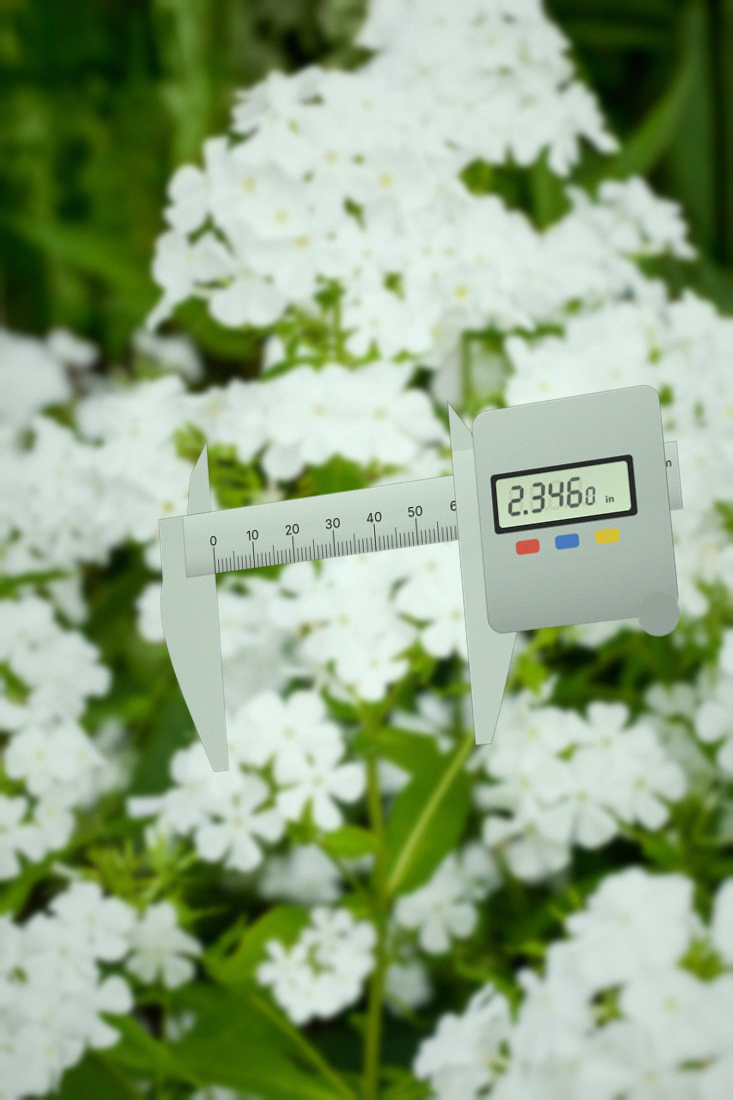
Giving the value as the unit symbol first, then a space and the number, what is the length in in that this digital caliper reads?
in 2.3460
